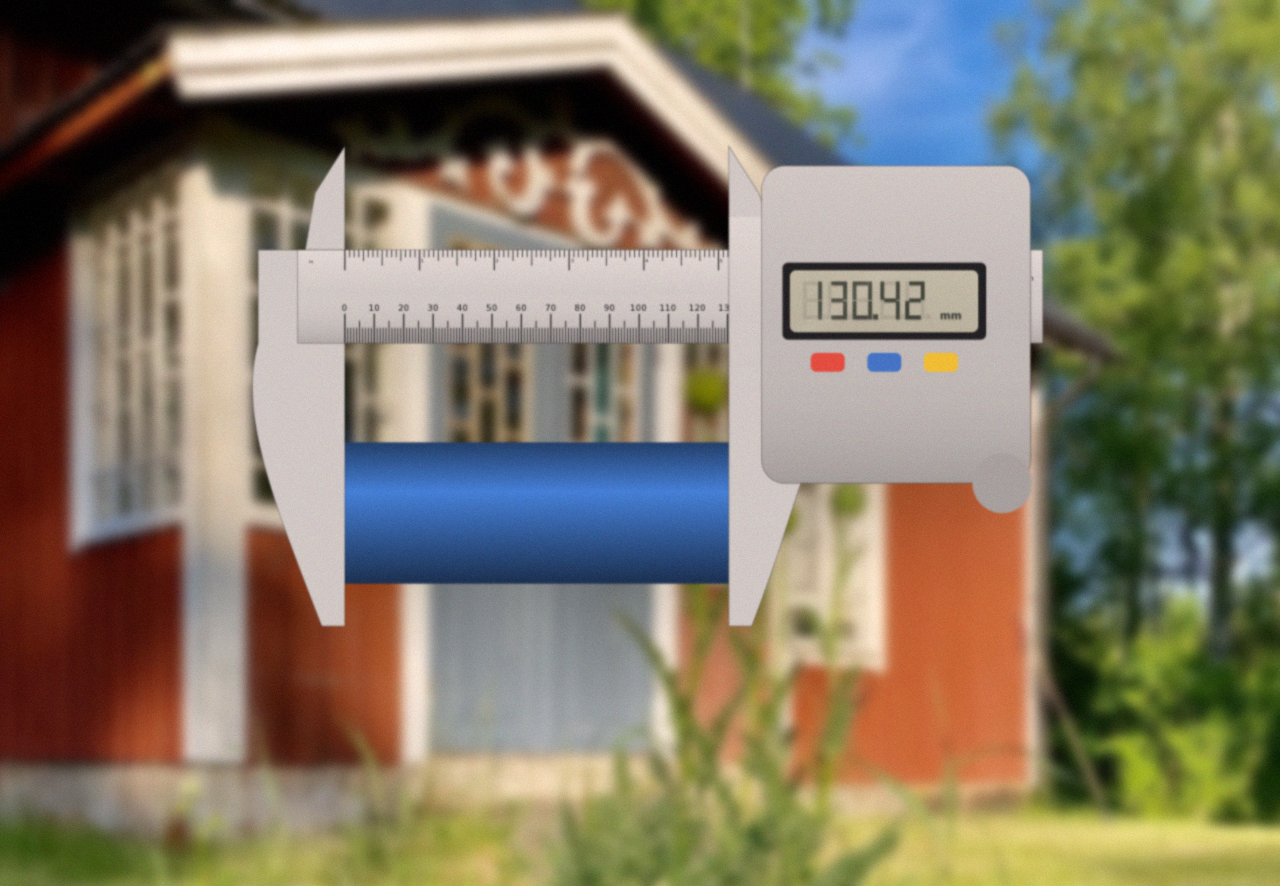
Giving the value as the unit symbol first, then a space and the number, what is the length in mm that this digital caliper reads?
mm 130.42
